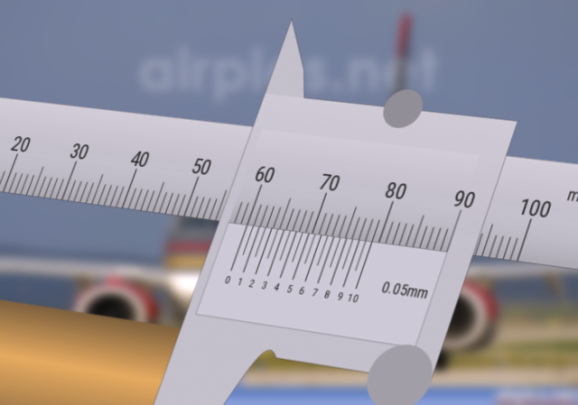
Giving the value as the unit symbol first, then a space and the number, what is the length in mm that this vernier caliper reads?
mm 60.0
